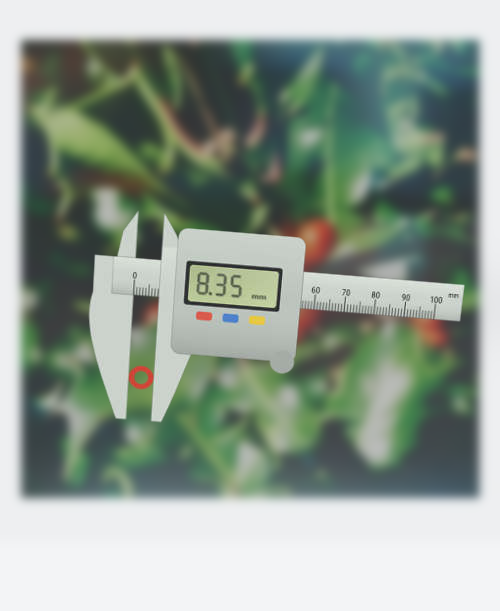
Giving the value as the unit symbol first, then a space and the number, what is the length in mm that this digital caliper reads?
mm 8.35
